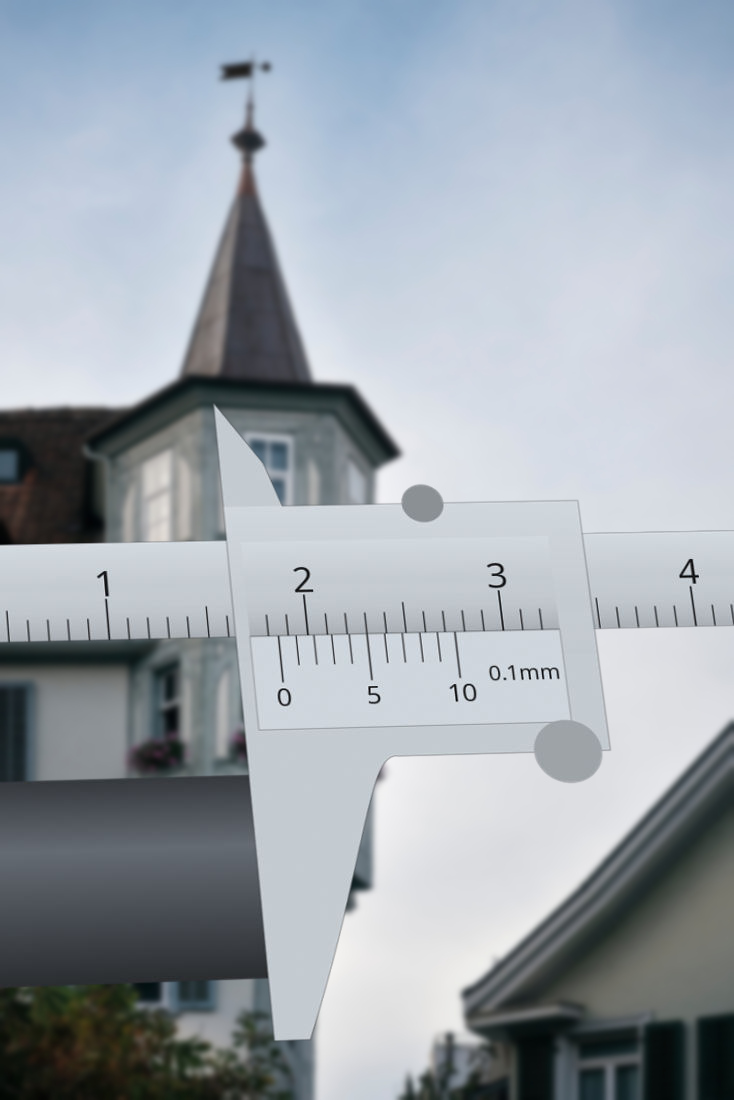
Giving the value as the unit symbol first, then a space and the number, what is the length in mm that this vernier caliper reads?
mm 18.5
